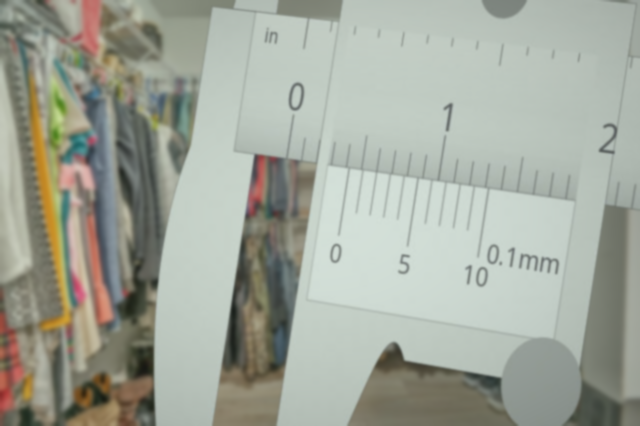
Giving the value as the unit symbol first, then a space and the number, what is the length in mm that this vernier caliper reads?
mm 4.2
